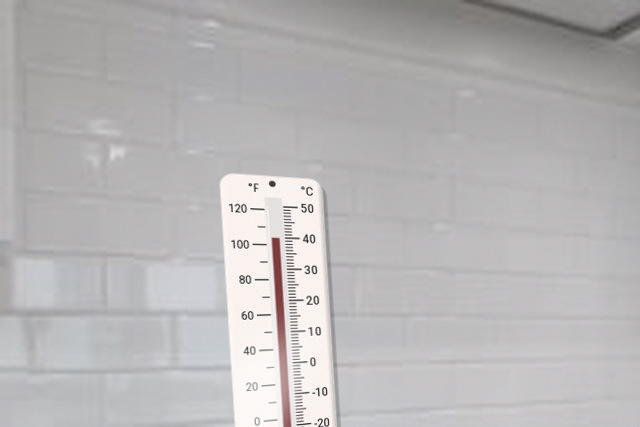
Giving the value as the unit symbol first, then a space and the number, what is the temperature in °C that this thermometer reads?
°C 40
